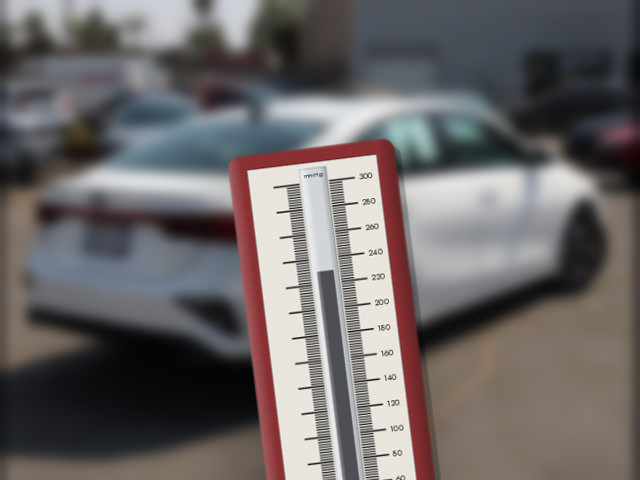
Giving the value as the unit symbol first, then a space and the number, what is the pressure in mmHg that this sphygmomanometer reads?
mmHg 230
